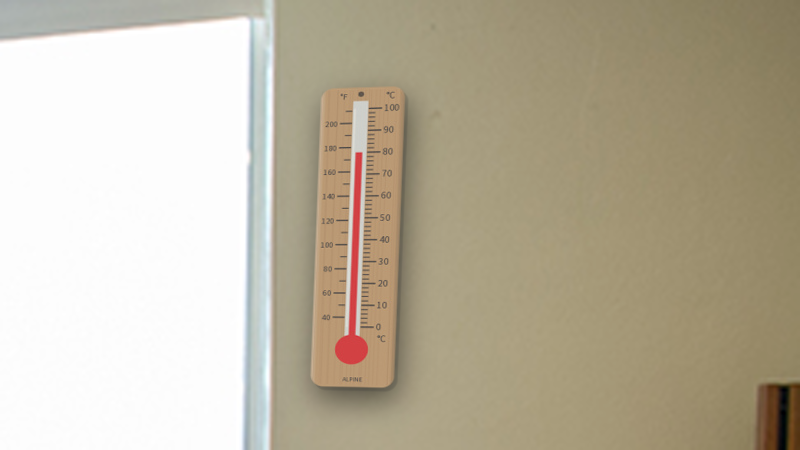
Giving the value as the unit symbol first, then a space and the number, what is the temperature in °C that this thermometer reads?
°C 80
